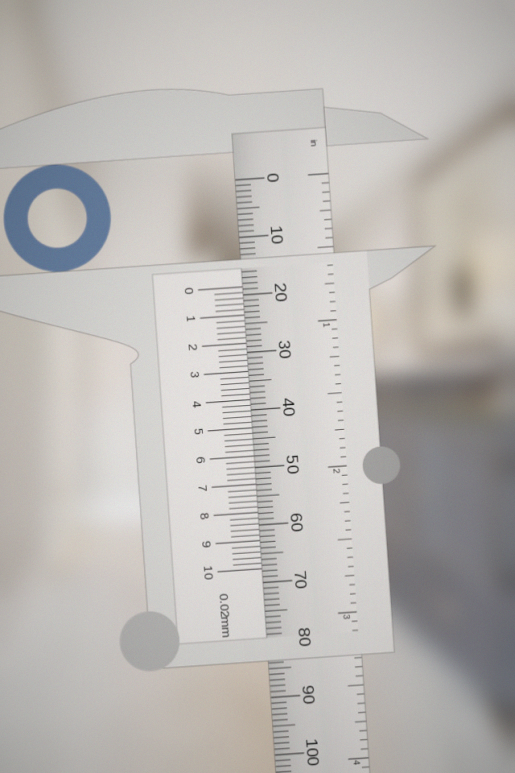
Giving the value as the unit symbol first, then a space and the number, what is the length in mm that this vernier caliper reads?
mm 18.6
